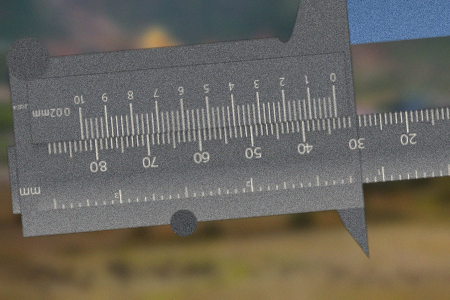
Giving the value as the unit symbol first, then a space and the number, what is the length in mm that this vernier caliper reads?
mm 33.5
